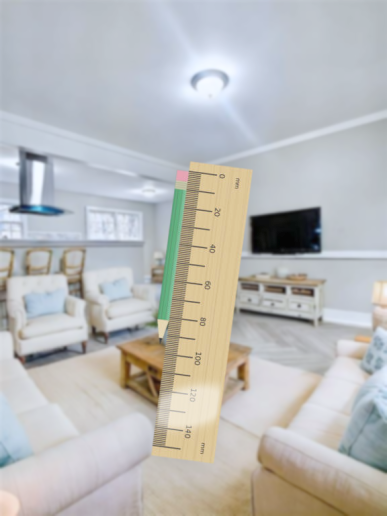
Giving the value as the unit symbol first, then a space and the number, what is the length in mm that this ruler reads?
mm 95
